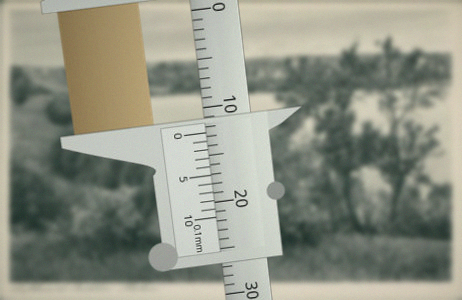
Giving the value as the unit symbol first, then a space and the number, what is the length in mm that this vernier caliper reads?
mm 12.6
